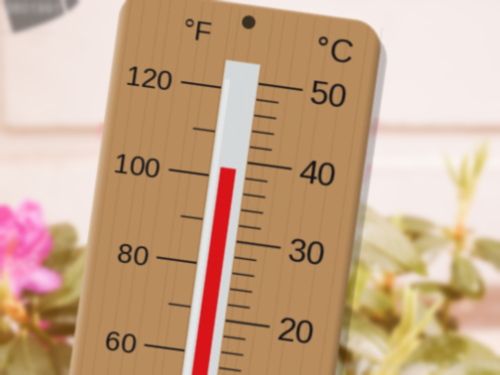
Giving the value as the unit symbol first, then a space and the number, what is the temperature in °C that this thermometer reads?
°C 39
